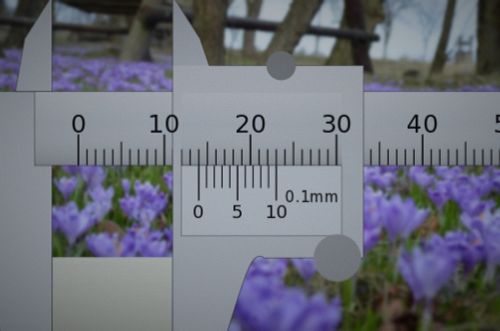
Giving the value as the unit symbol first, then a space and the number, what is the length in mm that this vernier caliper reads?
mm 14.0
